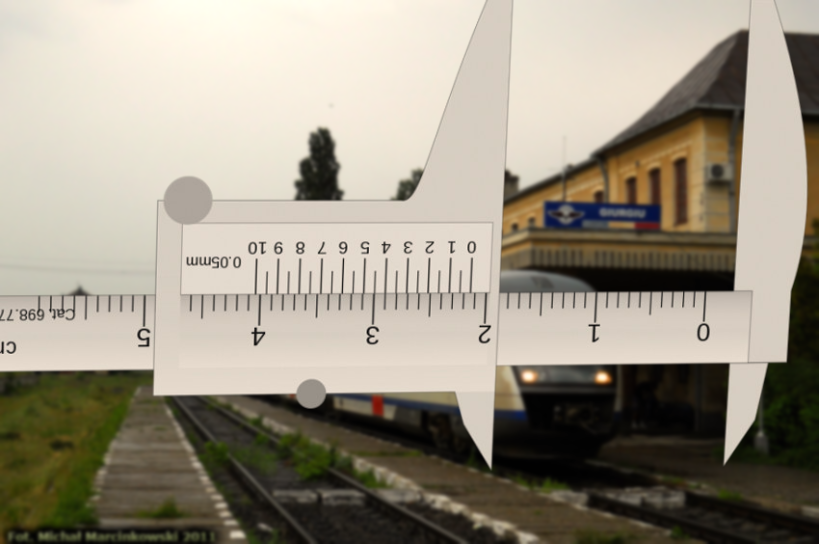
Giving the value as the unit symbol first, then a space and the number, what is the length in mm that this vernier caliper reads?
mm 21.4
